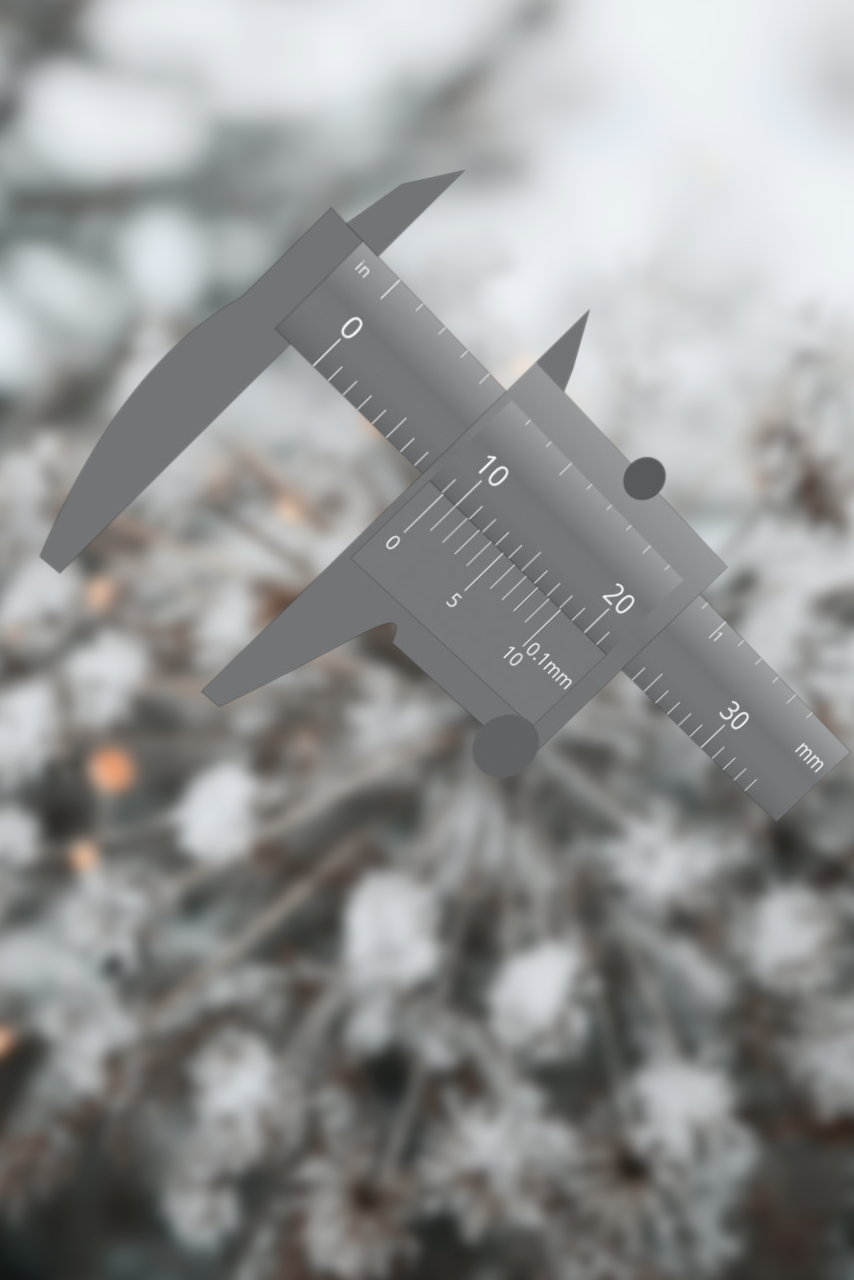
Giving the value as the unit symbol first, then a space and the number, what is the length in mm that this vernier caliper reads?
mm 9.1
